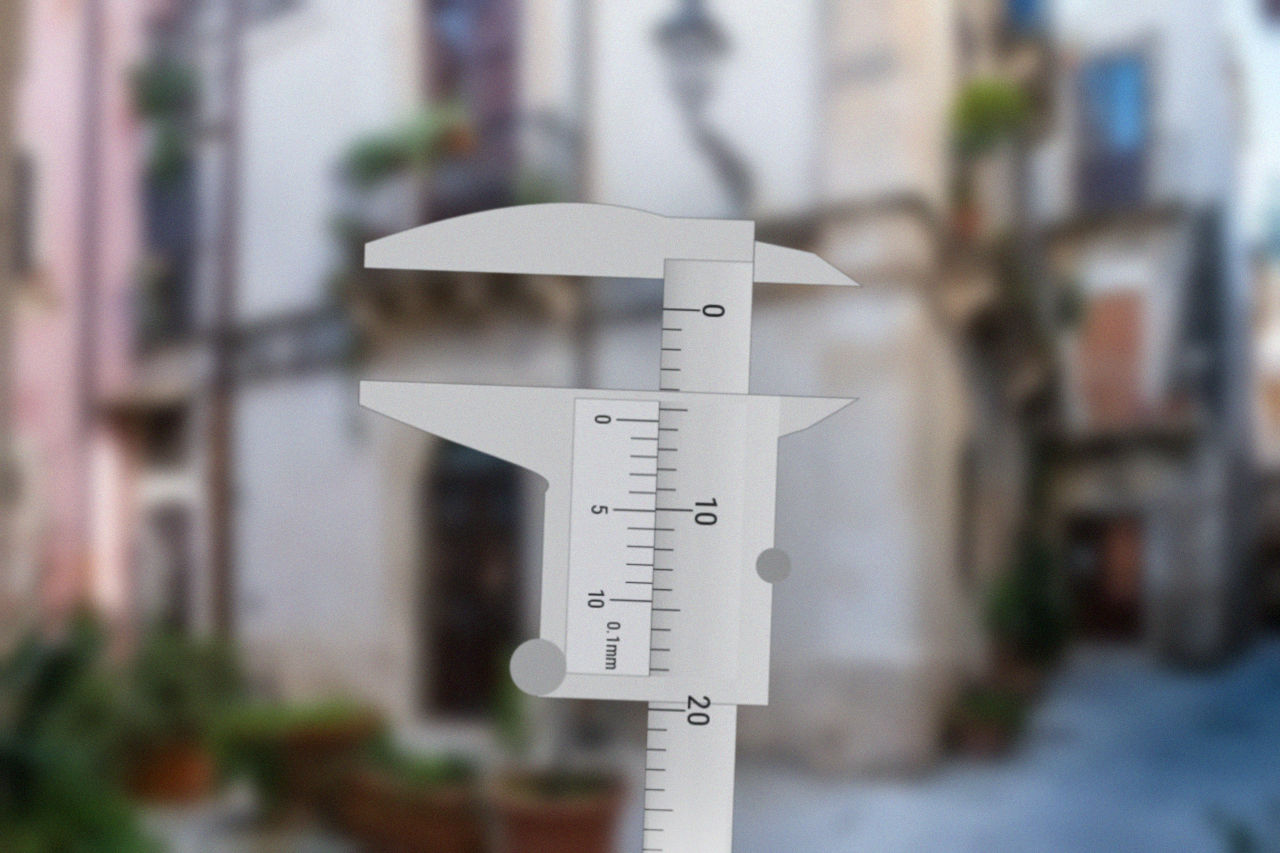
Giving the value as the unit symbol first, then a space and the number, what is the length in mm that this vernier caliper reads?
mm 5.6
